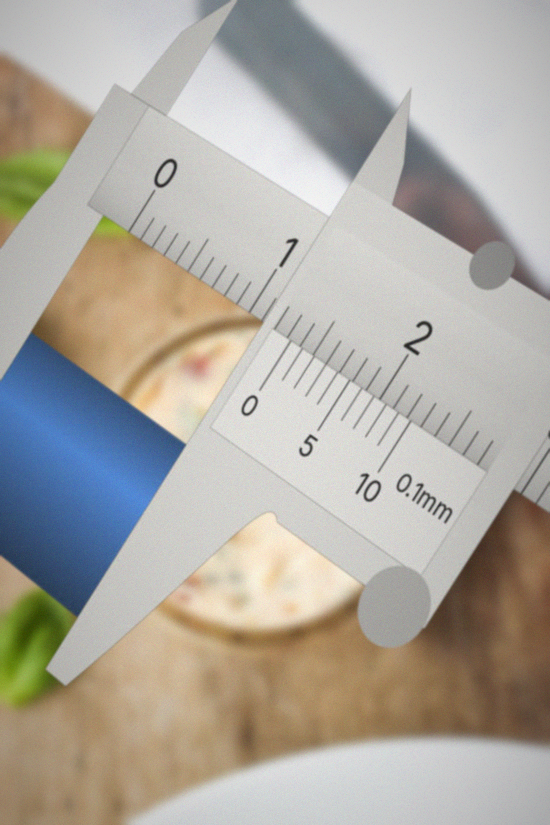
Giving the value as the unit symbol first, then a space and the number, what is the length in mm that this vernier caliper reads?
mm 13.3
